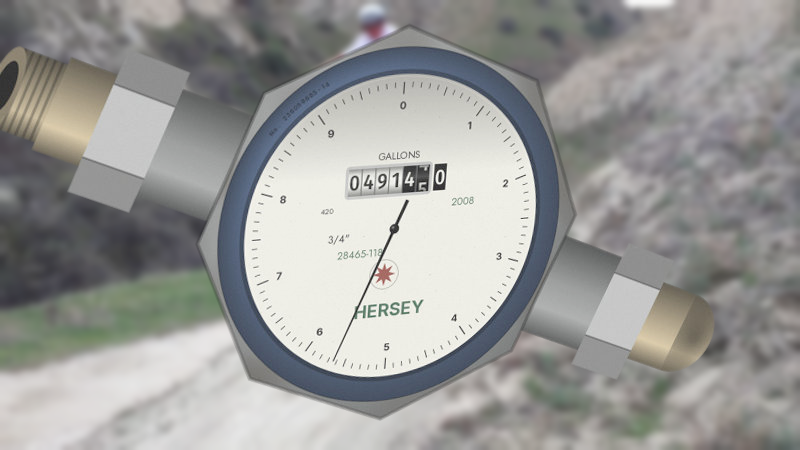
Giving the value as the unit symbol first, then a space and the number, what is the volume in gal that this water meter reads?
gal 491445.6
